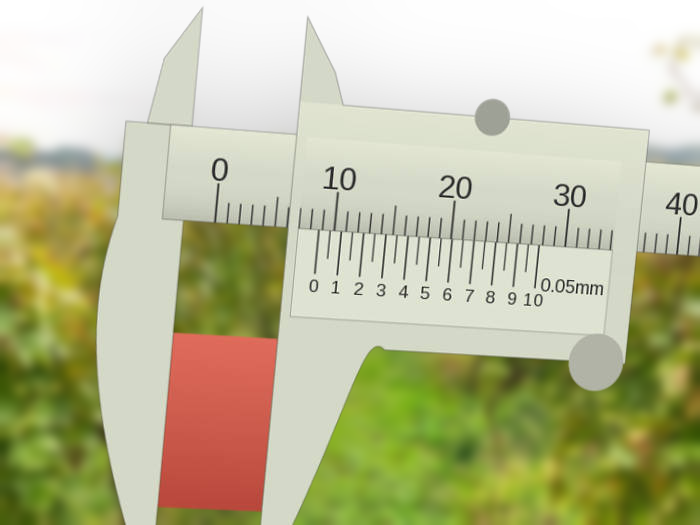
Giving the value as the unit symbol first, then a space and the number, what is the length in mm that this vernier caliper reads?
mm 8.7
